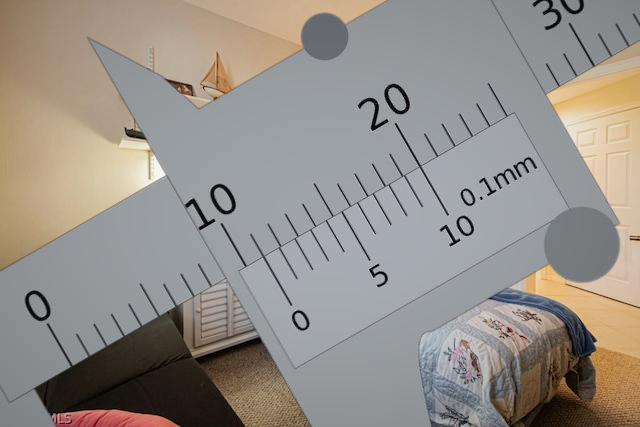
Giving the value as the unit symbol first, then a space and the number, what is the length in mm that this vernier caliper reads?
mm 11.0
